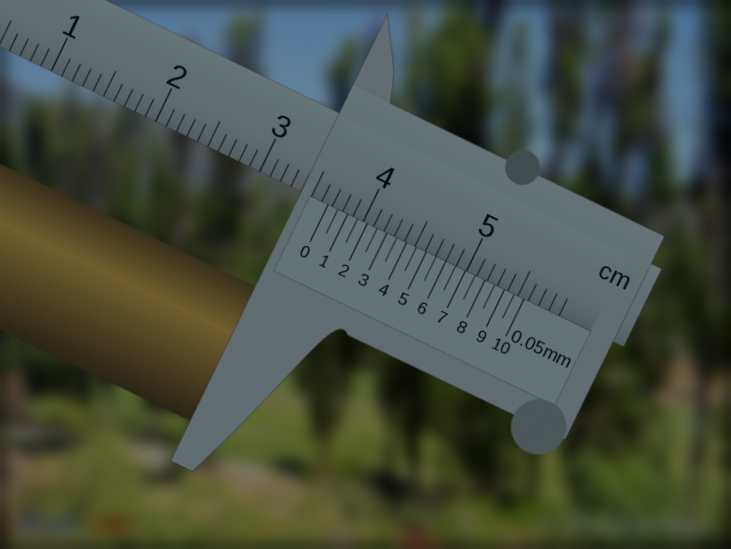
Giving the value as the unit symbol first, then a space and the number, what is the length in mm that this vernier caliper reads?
mm 36.6
